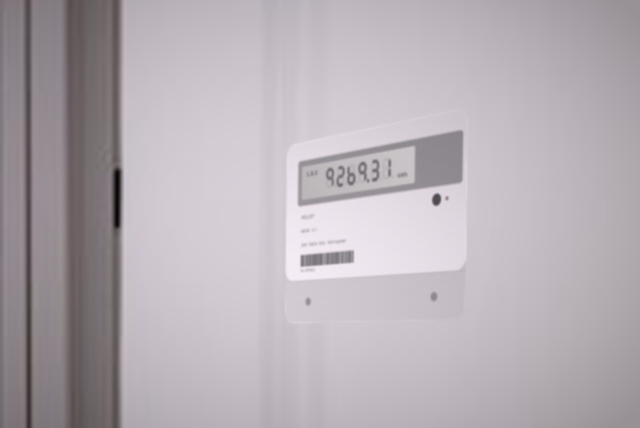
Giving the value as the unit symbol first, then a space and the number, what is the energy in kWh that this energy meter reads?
kWh 9269.31
